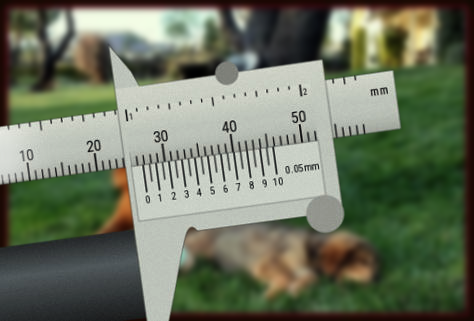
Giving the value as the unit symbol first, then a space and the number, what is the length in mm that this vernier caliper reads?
mm 26.8
